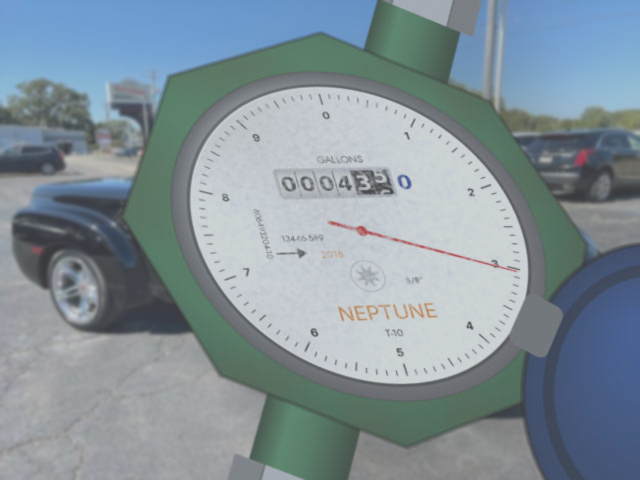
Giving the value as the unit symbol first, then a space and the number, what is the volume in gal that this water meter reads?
gal 4353.0
